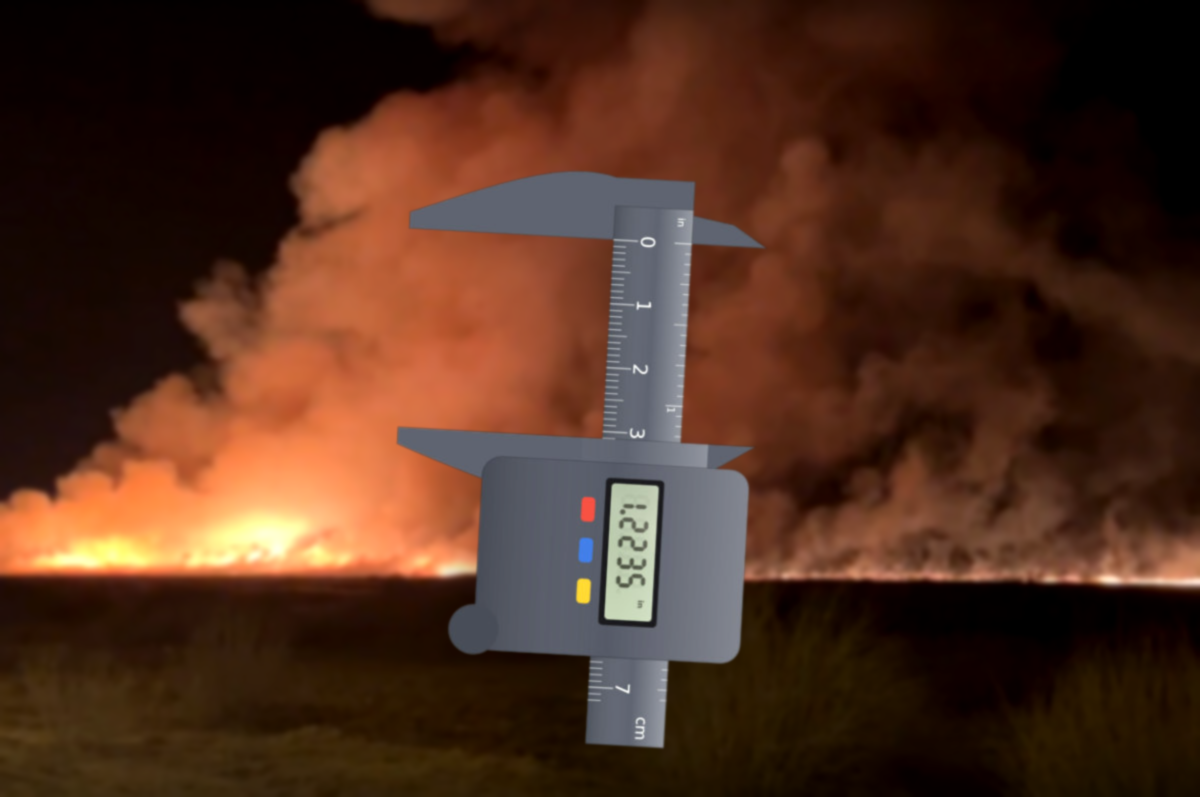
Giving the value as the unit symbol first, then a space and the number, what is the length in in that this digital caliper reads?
in 1.2235
